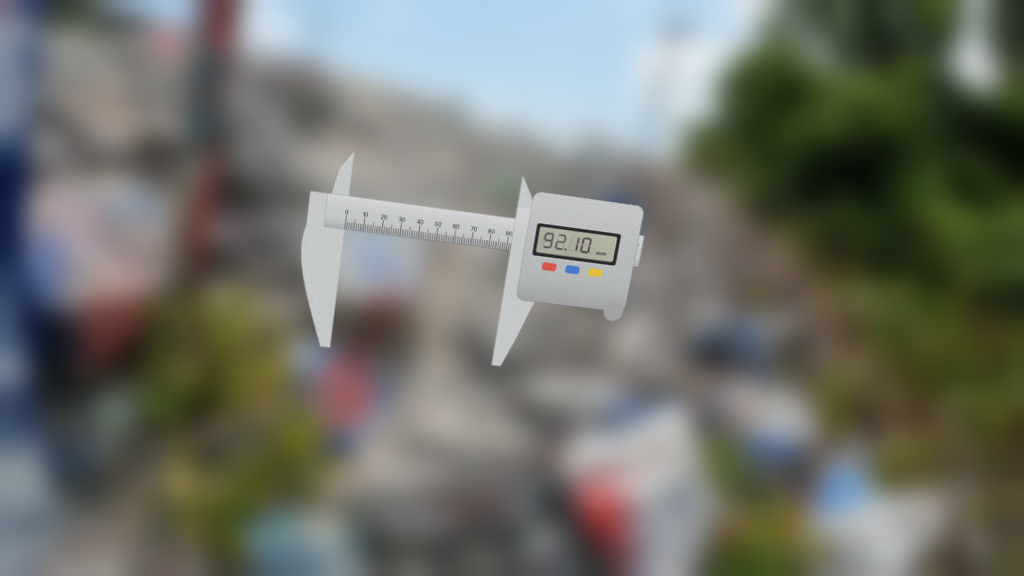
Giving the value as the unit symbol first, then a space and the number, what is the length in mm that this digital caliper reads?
mm 92.10
